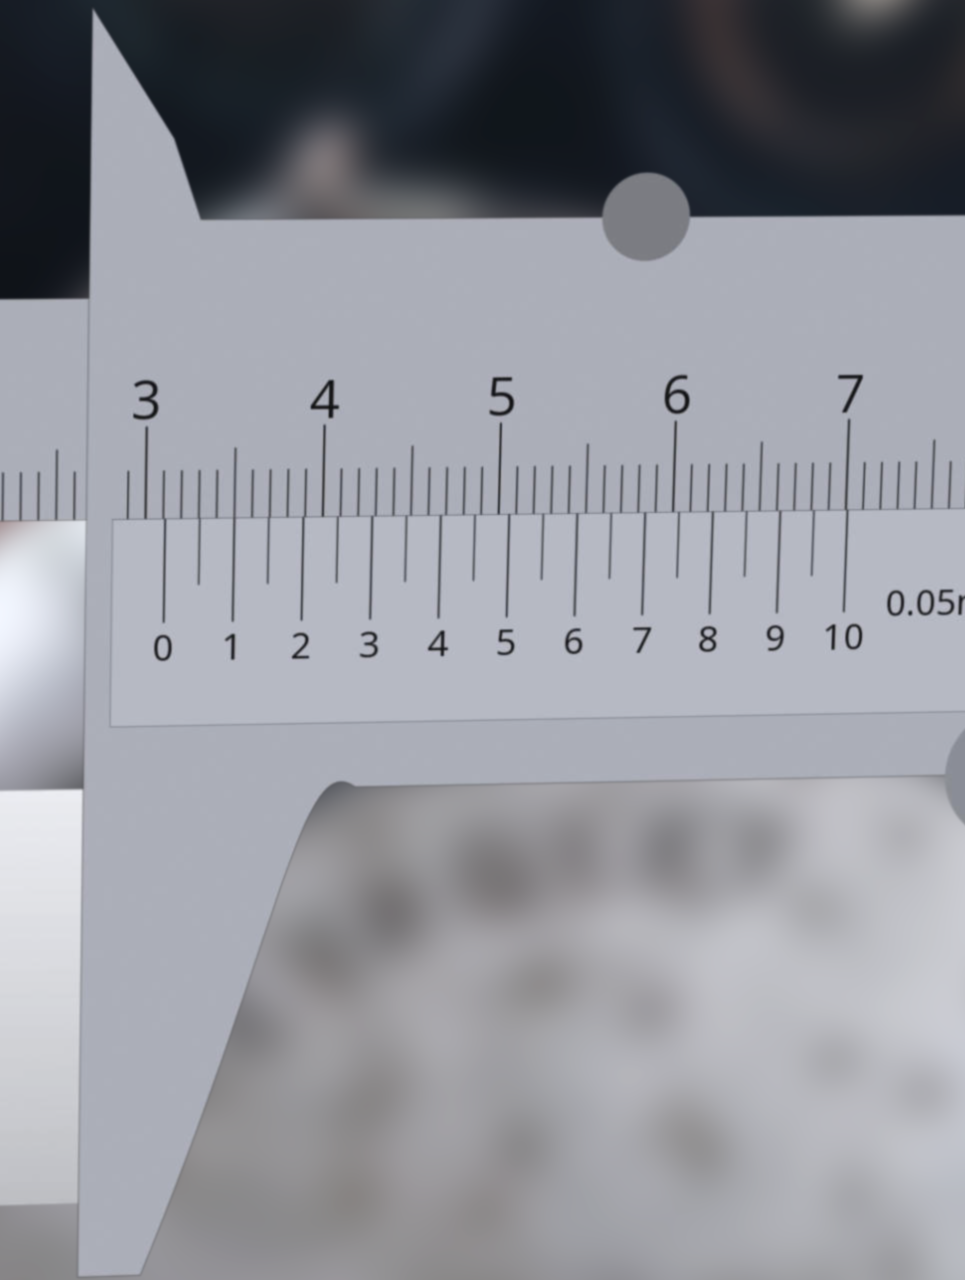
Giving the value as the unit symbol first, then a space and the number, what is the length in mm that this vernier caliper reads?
mm 31.1
